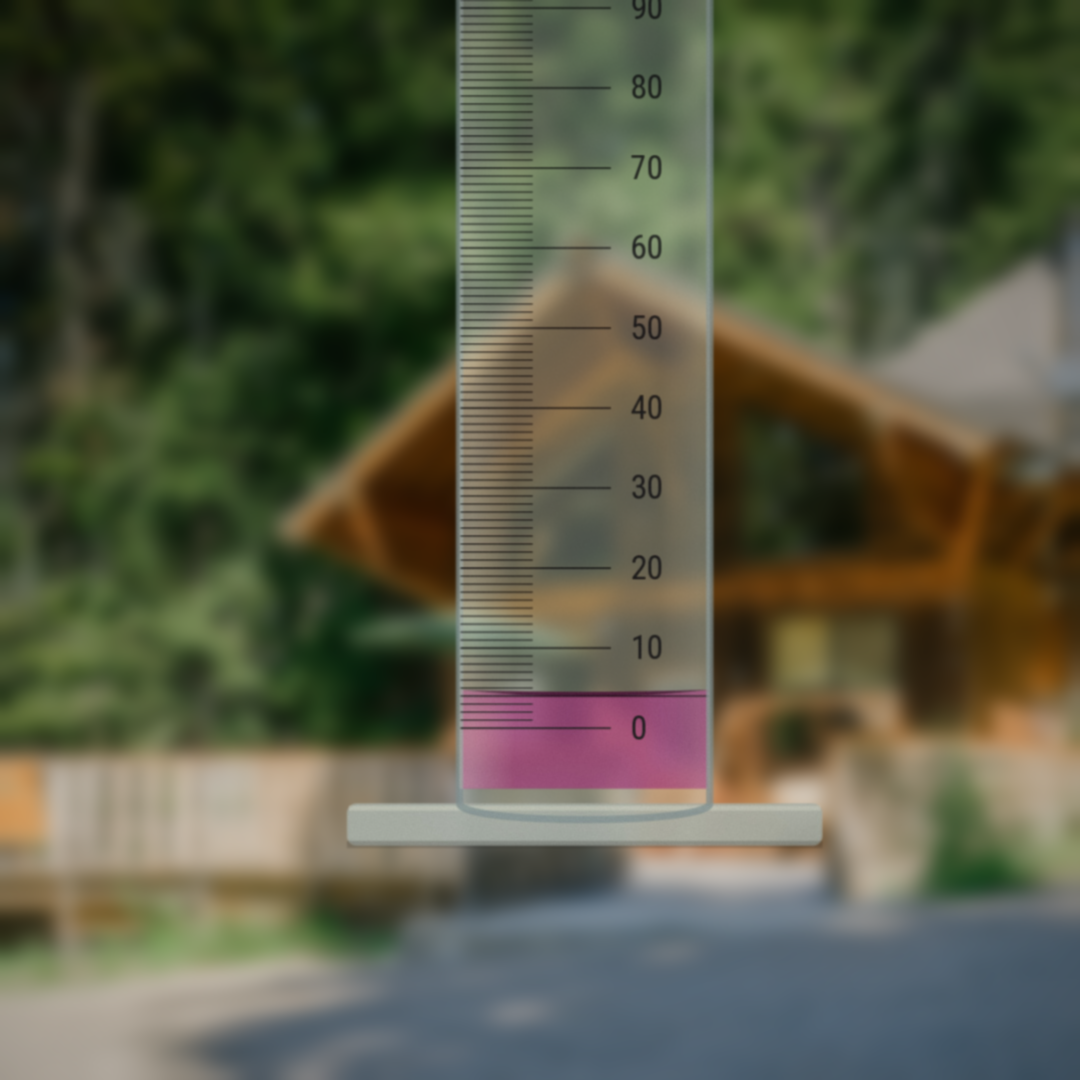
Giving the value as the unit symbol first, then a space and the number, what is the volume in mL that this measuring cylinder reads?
mL 4
